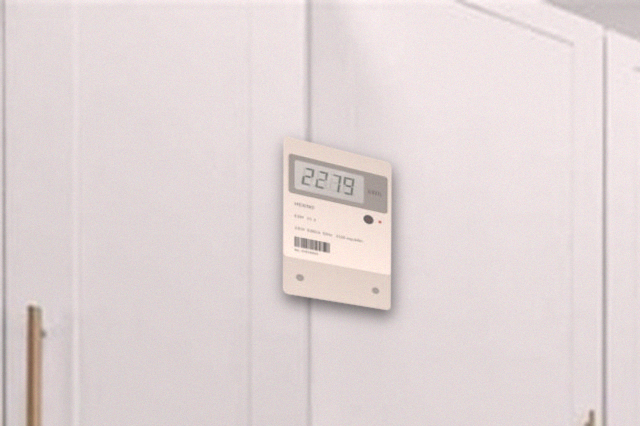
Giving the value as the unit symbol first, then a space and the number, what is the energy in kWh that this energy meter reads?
kWh 2279
